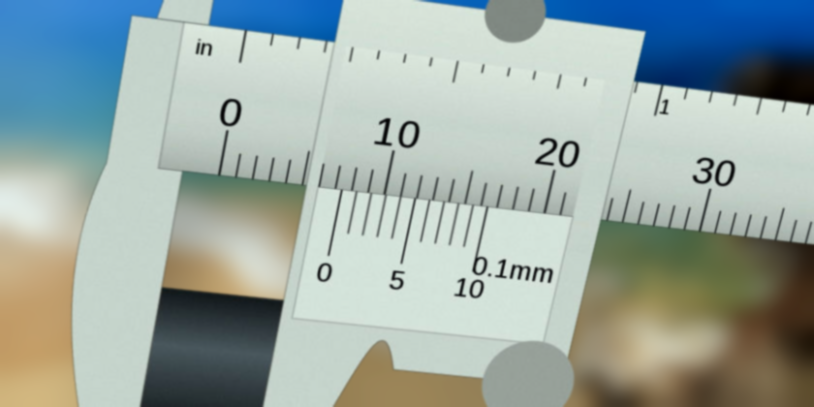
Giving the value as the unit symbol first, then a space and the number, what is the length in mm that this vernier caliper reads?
mm 7.4
